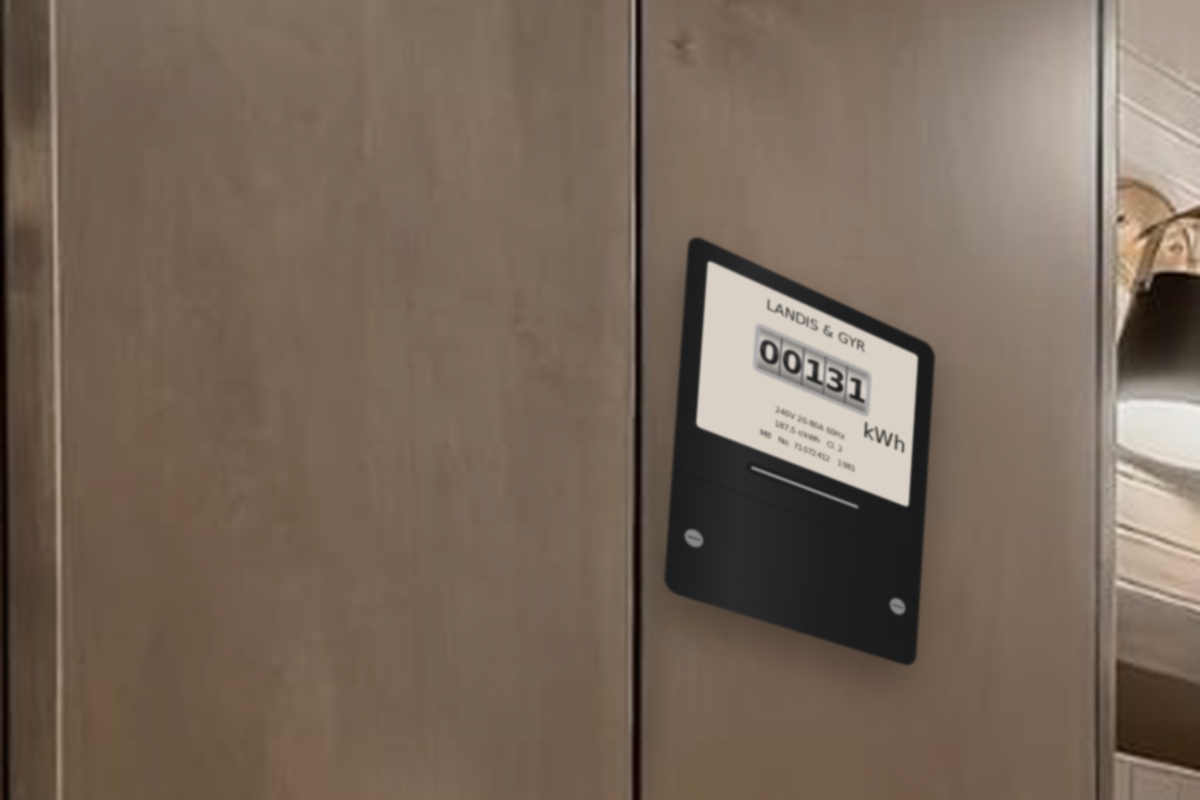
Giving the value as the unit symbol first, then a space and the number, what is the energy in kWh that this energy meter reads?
kWh 131
